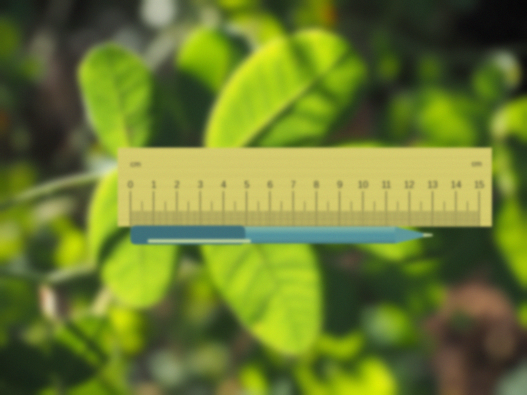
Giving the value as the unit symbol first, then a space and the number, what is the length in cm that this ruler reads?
cm 13
